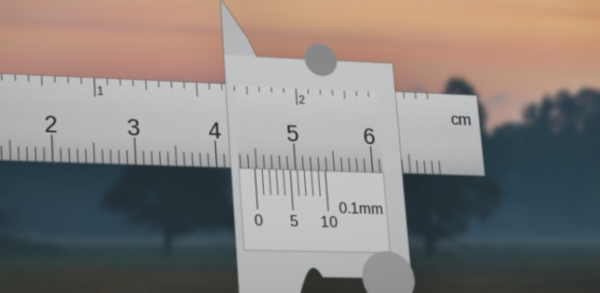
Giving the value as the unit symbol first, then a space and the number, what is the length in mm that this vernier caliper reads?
mm 44.8
